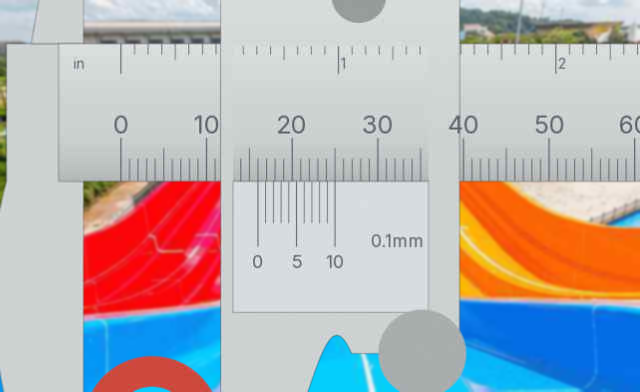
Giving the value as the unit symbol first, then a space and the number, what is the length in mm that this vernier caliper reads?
mm 16.0
